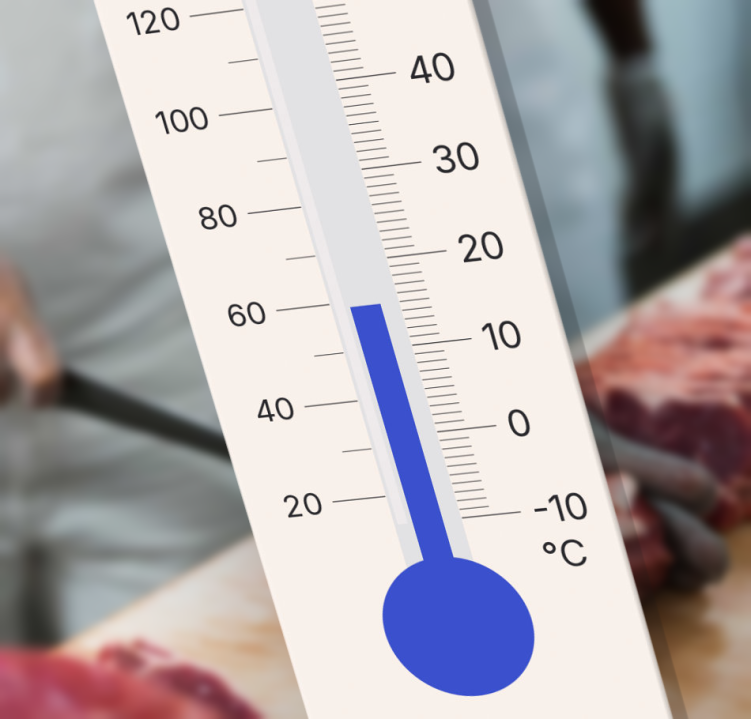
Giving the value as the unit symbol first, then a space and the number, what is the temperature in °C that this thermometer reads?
°C 15
